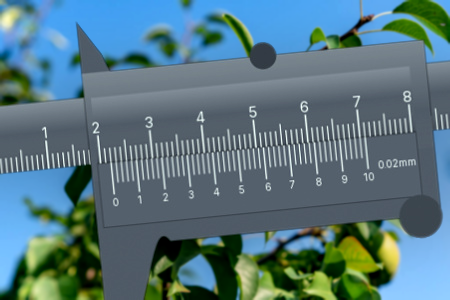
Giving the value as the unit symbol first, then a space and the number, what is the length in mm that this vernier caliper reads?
mm 22.0
